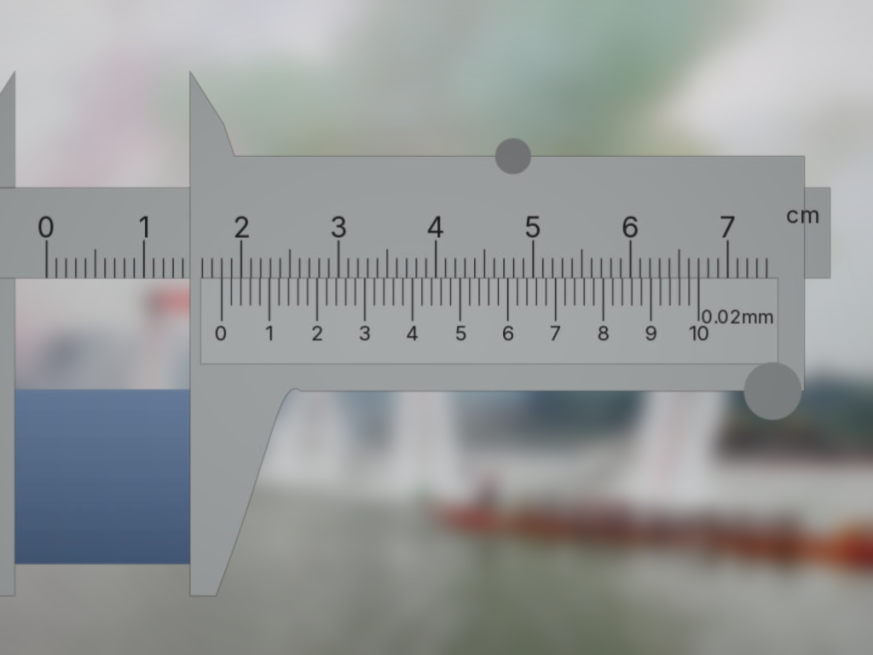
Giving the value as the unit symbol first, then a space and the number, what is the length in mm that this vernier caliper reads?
mm 18.0
